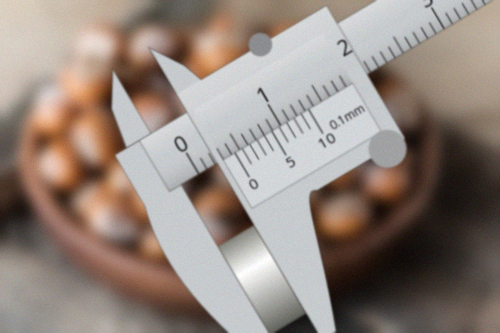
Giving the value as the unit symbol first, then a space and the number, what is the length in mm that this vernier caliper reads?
mm 4.4
